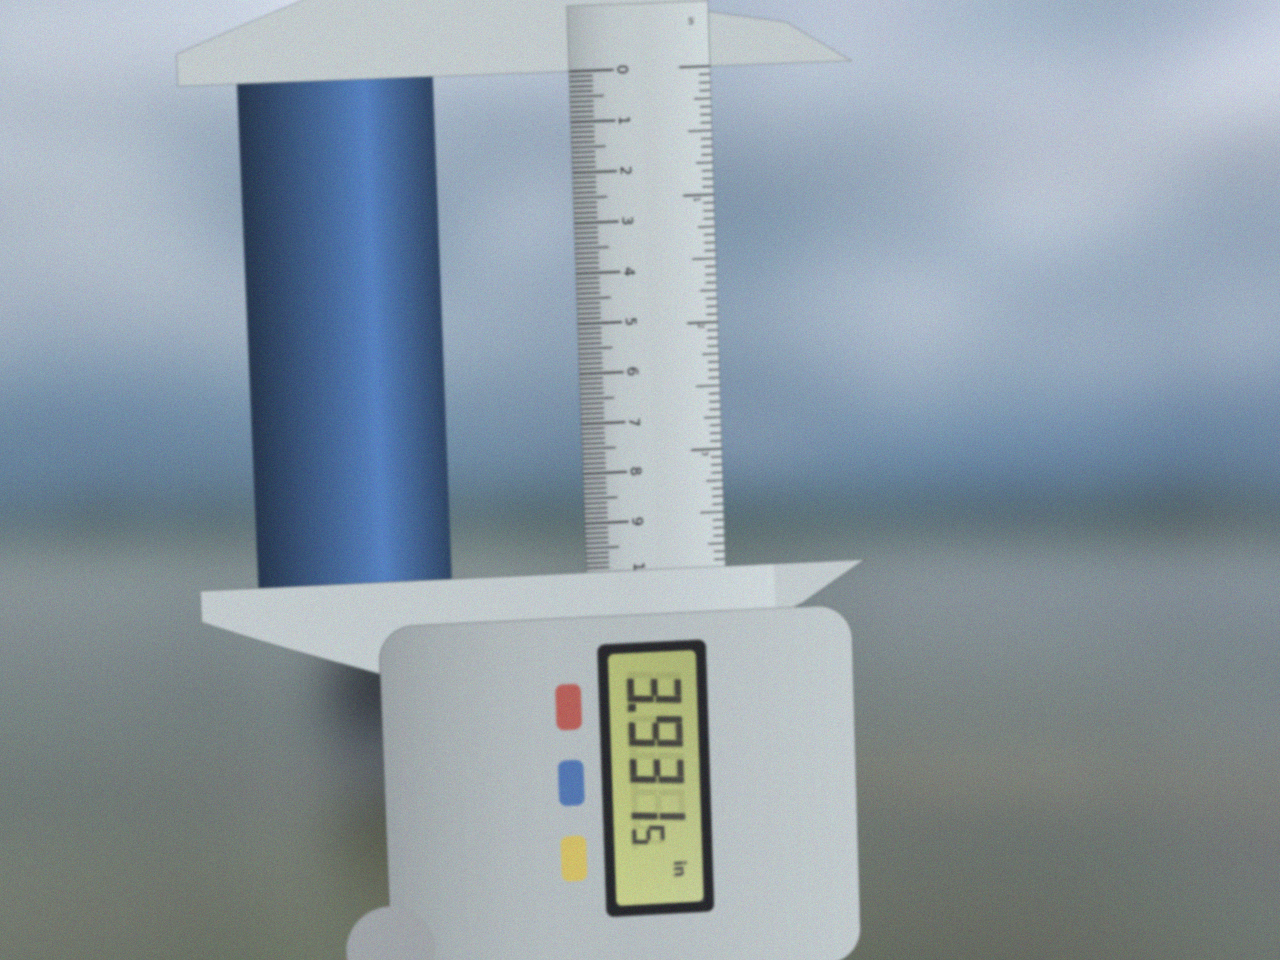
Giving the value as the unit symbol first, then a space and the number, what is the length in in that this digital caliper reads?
in 3.9315
